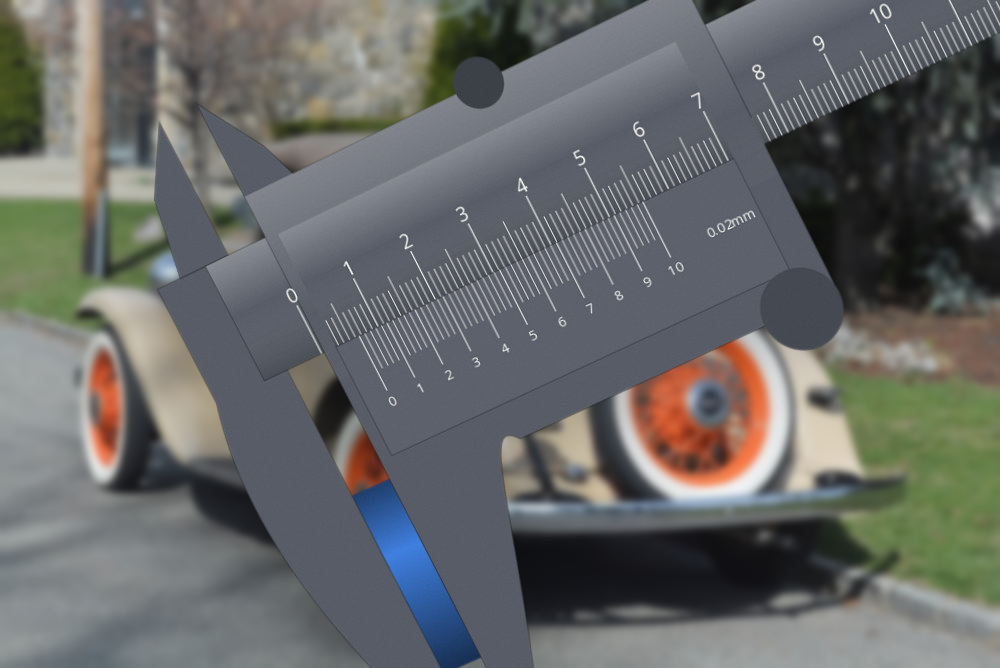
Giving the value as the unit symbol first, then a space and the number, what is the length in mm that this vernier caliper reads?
mm 6.6
